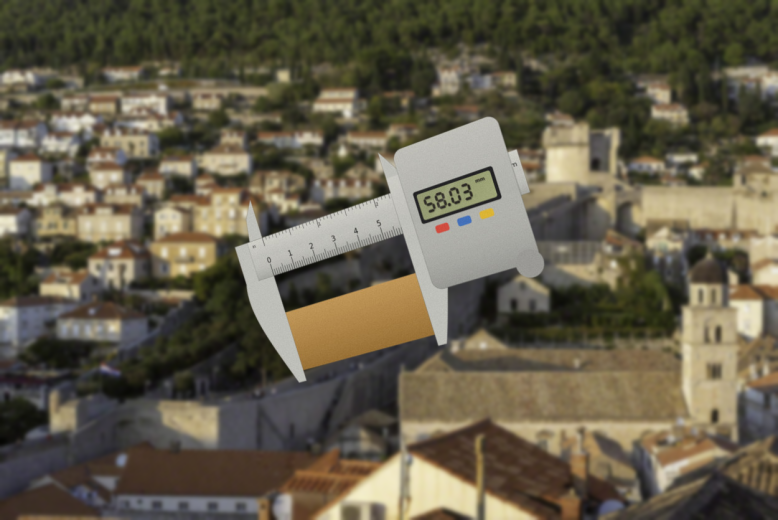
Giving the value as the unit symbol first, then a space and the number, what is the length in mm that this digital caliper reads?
mm 58.03
